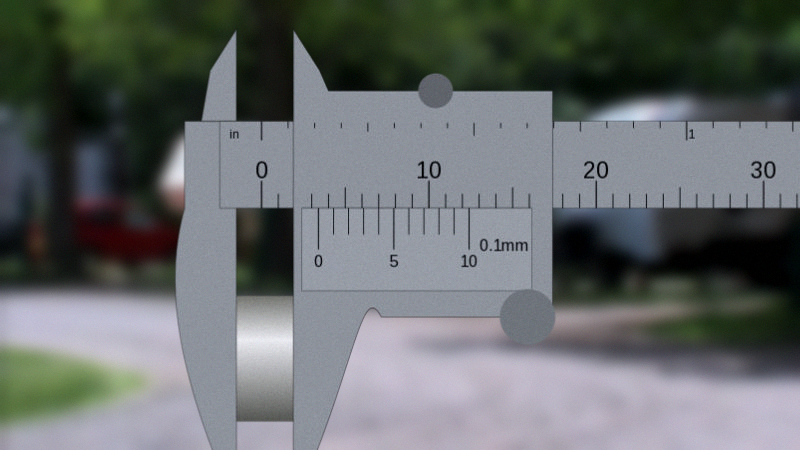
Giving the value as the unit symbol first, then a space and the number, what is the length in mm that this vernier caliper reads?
mm 3.4
